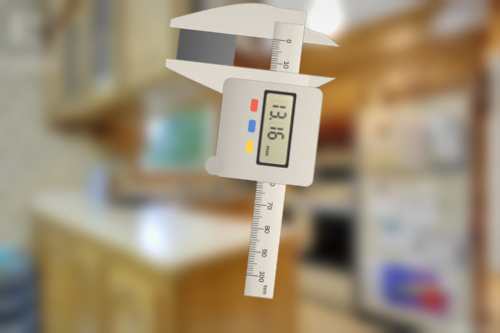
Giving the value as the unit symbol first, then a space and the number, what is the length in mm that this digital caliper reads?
mm 13.16
